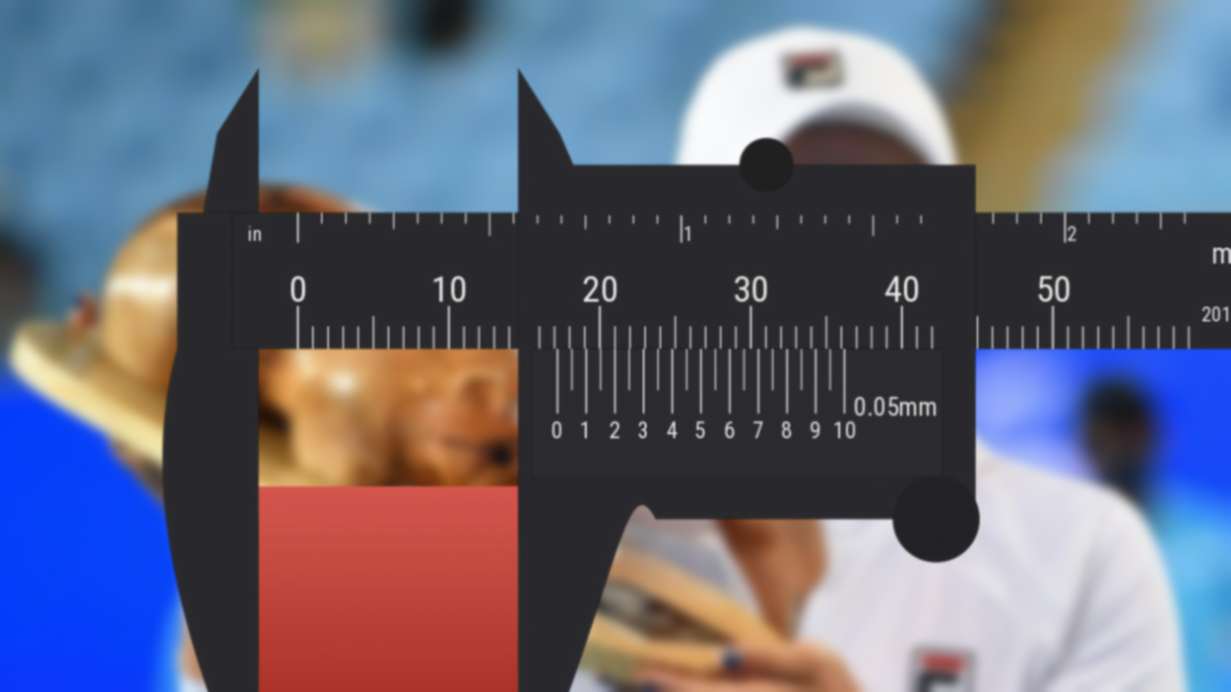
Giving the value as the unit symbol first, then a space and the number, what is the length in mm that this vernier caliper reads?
mm 17.2
